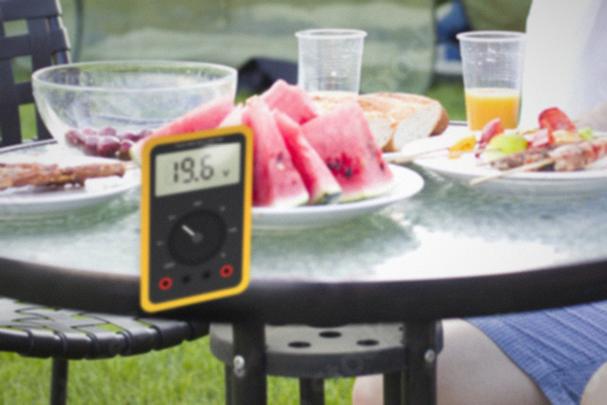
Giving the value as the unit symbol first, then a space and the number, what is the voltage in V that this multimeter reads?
V 19.6
